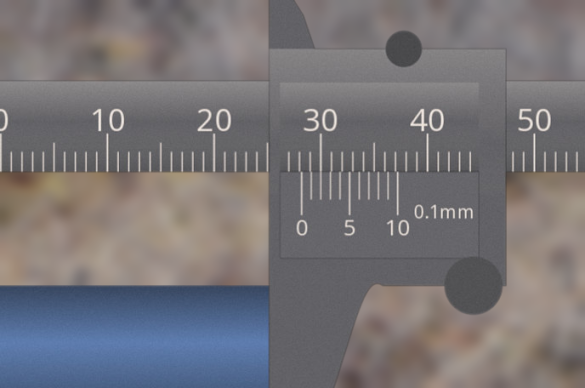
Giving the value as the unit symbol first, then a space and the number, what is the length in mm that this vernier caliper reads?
mm 28.2
